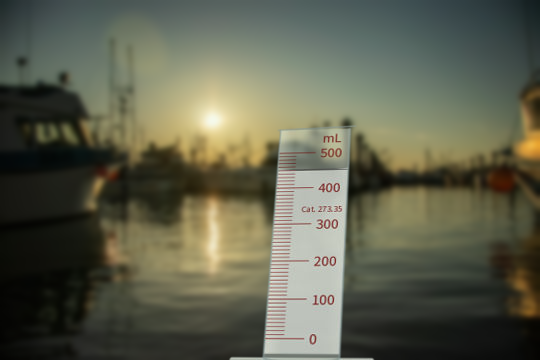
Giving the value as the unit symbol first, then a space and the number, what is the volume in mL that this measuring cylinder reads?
mL 450
